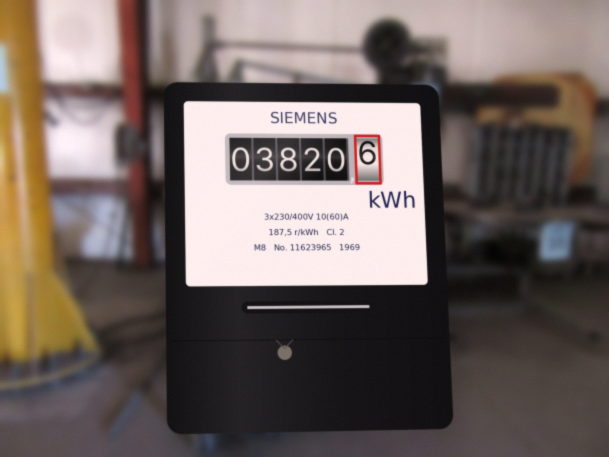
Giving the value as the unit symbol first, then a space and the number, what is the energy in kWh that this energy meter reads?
kWh 3820.6
